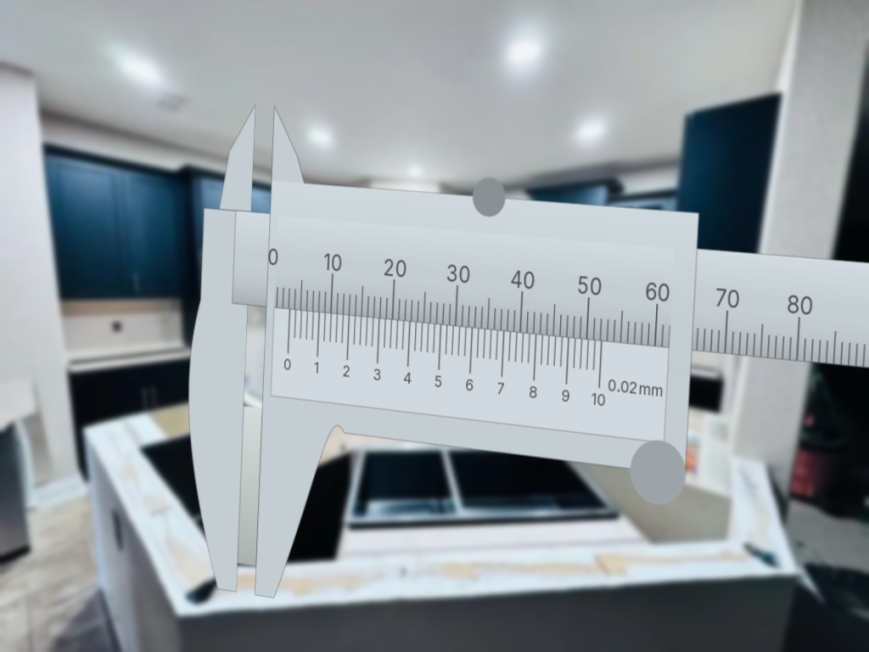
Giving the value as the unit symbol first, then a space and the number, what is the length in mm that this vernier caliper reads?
mm 3.2
